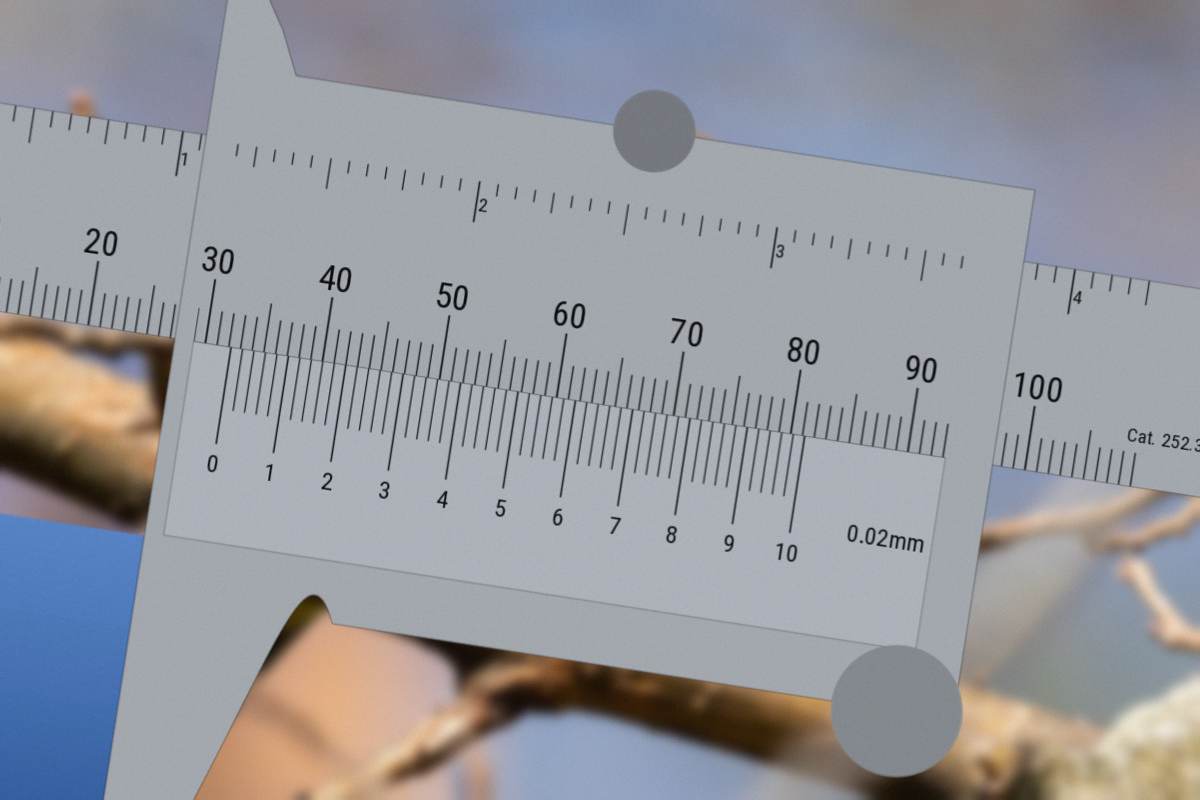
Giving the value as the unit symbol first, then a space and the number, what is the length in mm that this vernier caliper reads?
mm 32.2
